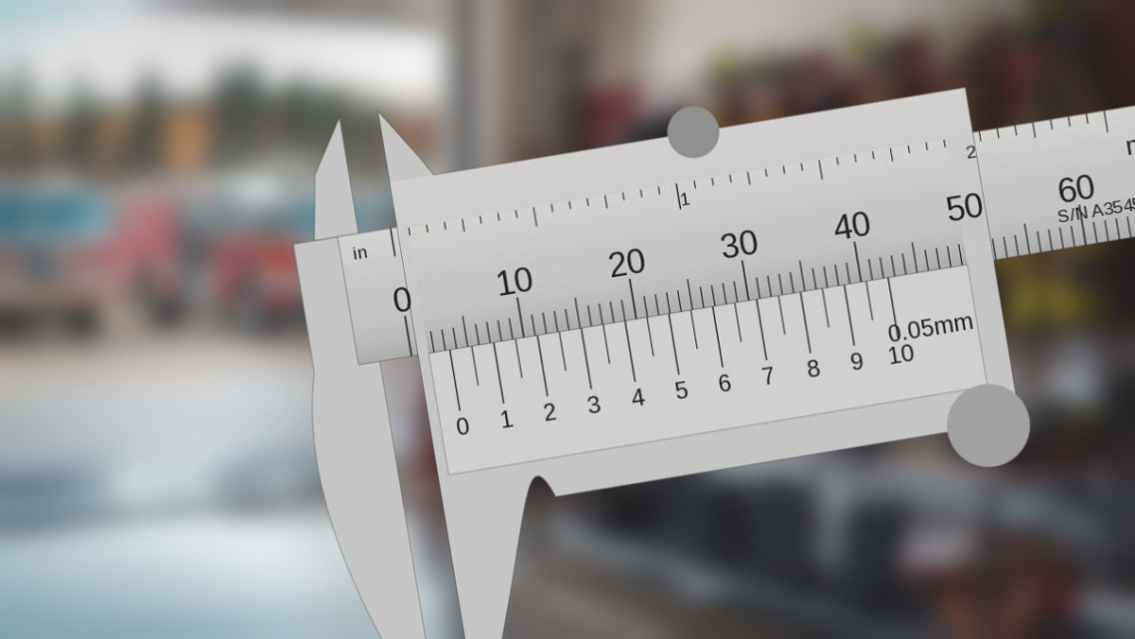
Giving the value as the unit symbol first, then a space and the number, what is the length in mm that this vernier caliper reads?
mm 3.4
